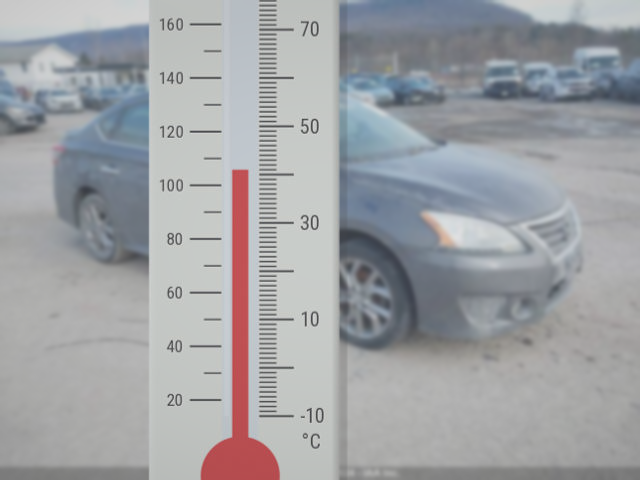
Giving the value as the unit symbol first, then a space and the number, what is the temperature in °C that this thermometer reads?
°C 41
